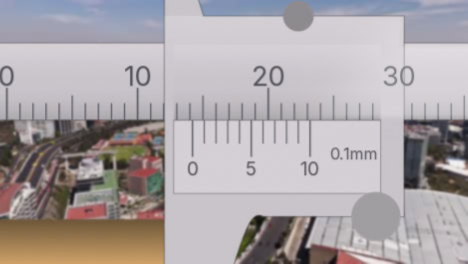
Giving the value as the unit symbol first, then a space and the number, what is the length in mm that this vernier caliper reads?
mm 14.2
